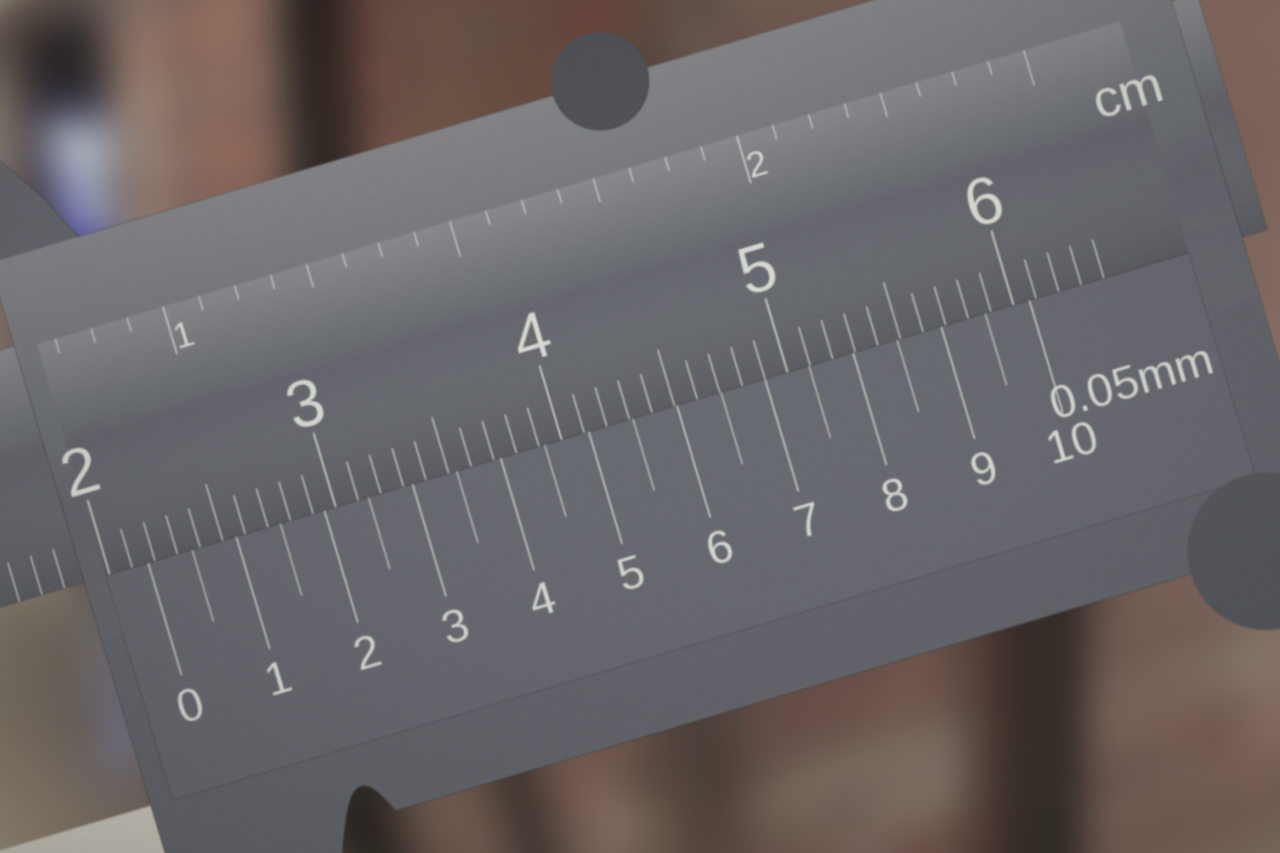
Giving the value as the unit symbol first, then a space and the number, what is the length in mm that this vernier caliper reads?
mm 21.7
